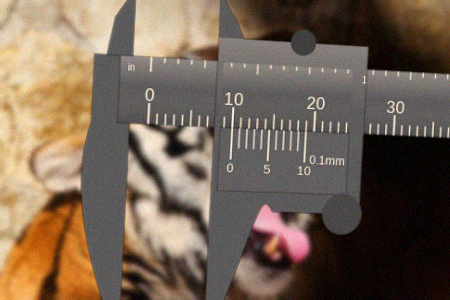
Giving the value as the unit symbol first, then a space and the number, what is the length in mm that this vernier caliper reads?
mm 10.0
